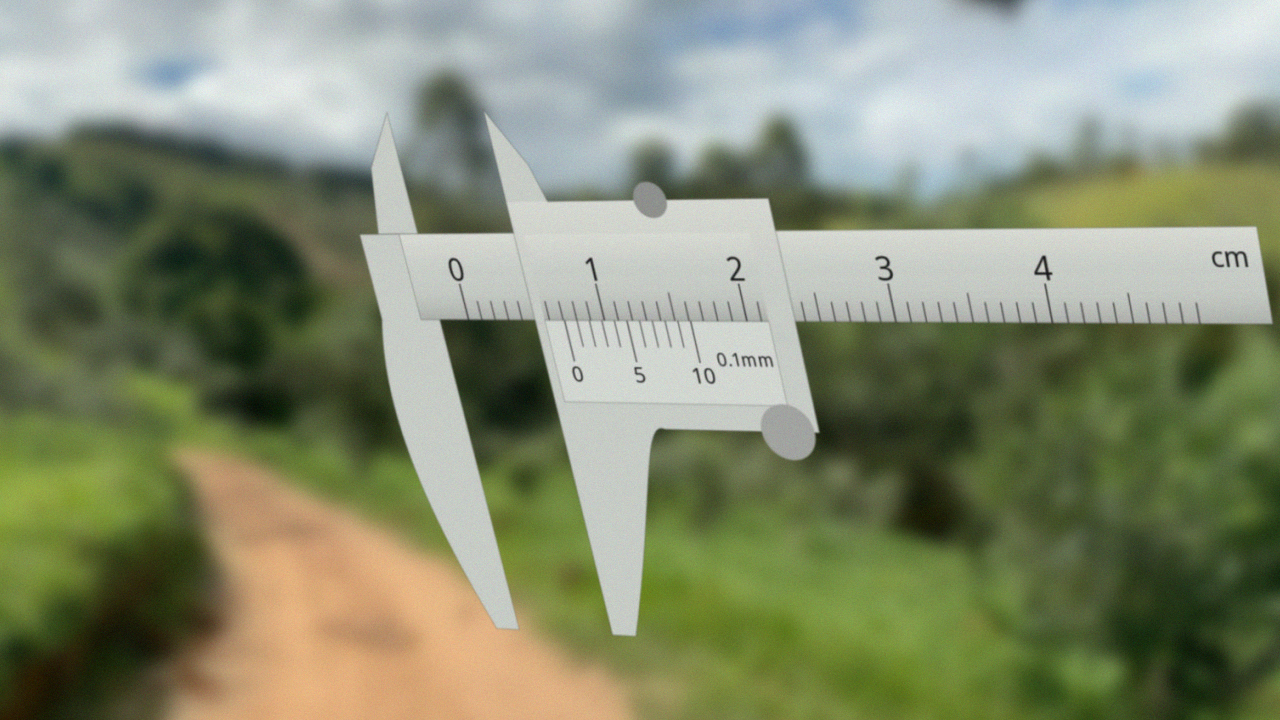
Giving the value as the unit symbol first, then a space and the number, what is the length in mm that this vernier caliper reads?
mm 7.1
